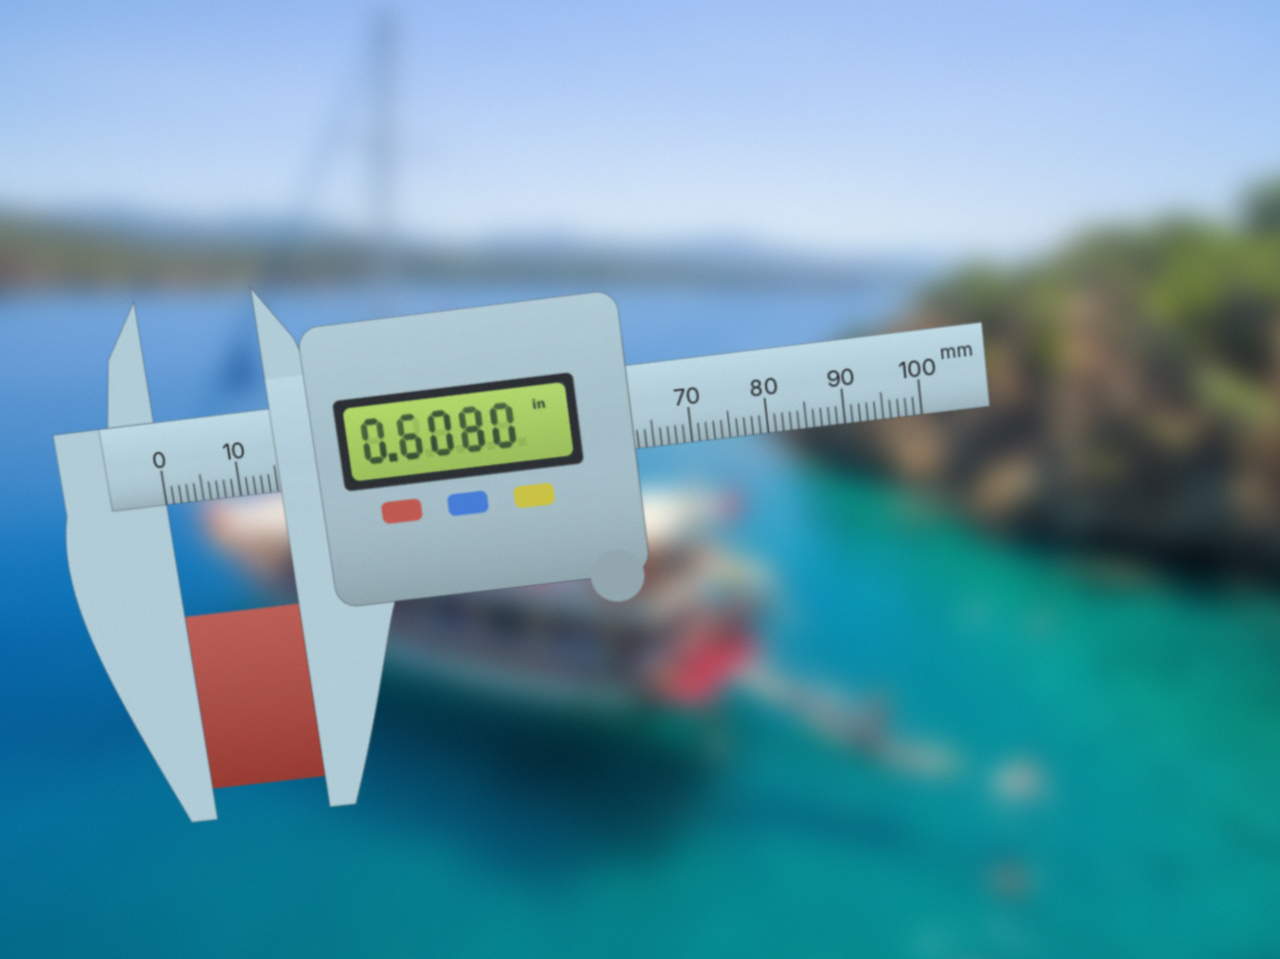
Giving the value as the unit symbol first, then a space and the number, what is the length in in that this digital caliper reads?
in 0.6080
